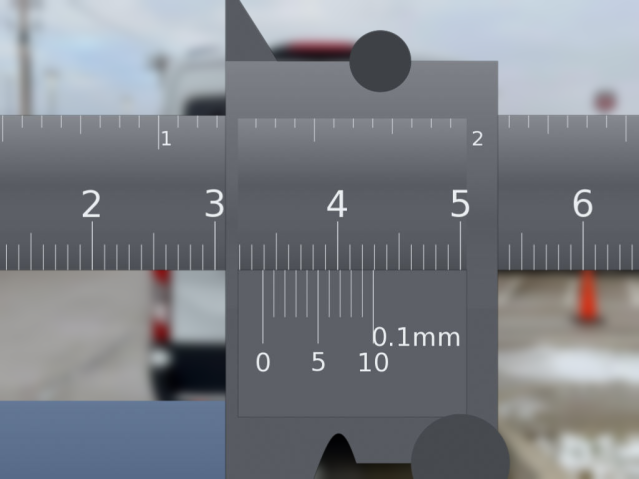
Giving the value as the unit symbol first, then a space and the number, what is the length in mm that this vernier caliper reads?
mm 33.9
